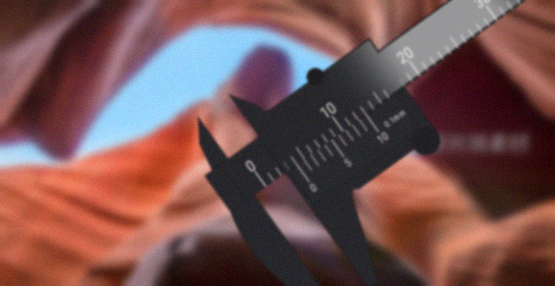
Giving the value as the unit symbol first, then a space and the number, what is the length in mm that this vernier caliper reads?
mm 4.0
